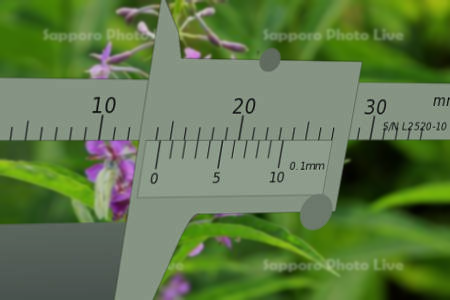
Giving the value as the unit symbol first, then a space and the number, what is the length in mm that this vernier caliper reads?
mm 14.3
